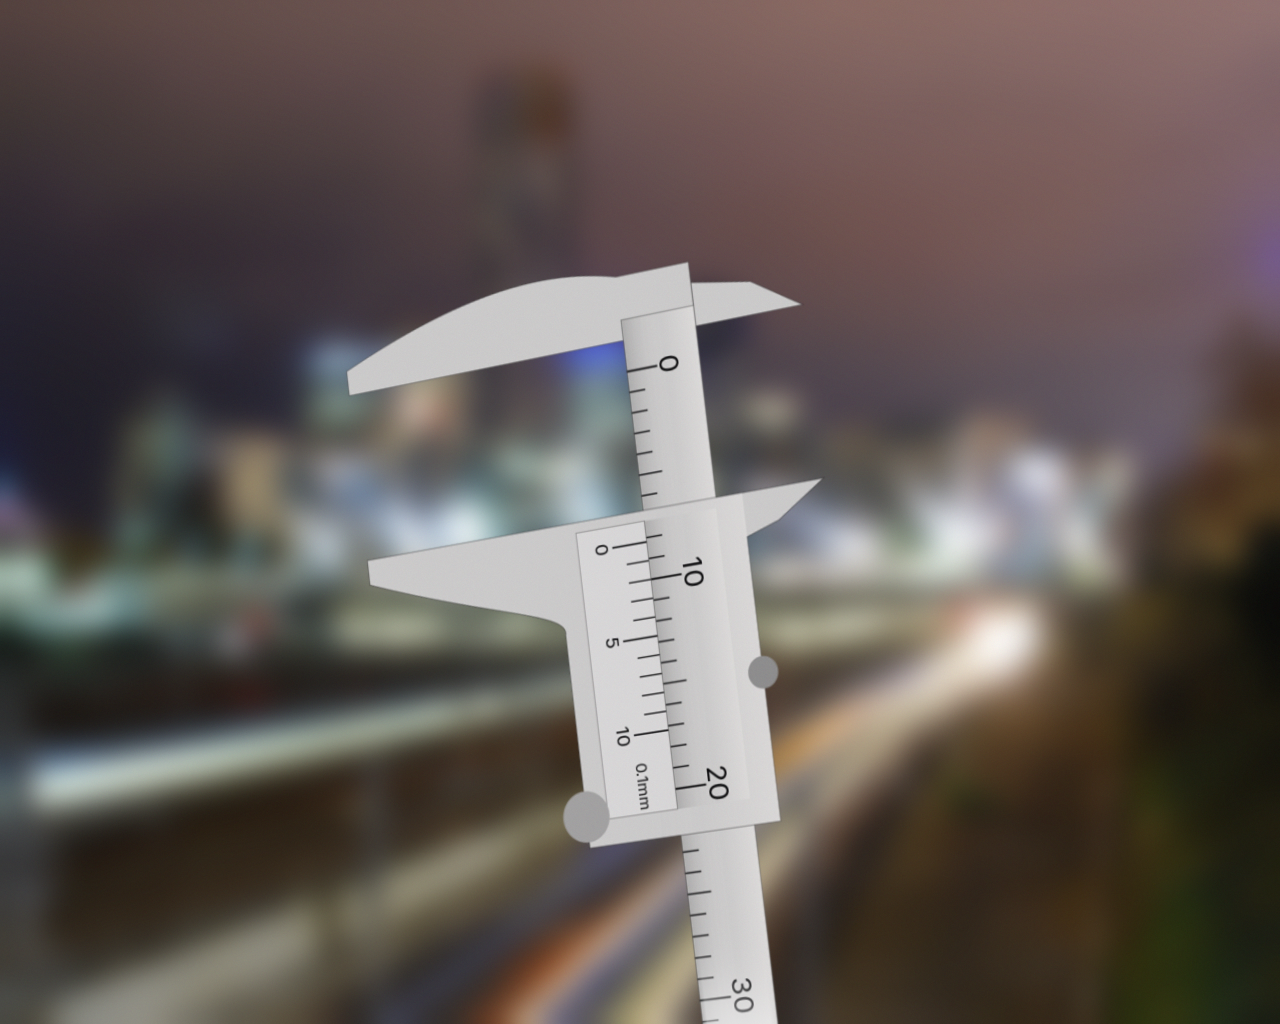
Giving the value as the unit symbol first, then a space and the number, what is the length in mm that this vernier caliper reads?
mm 8.2
